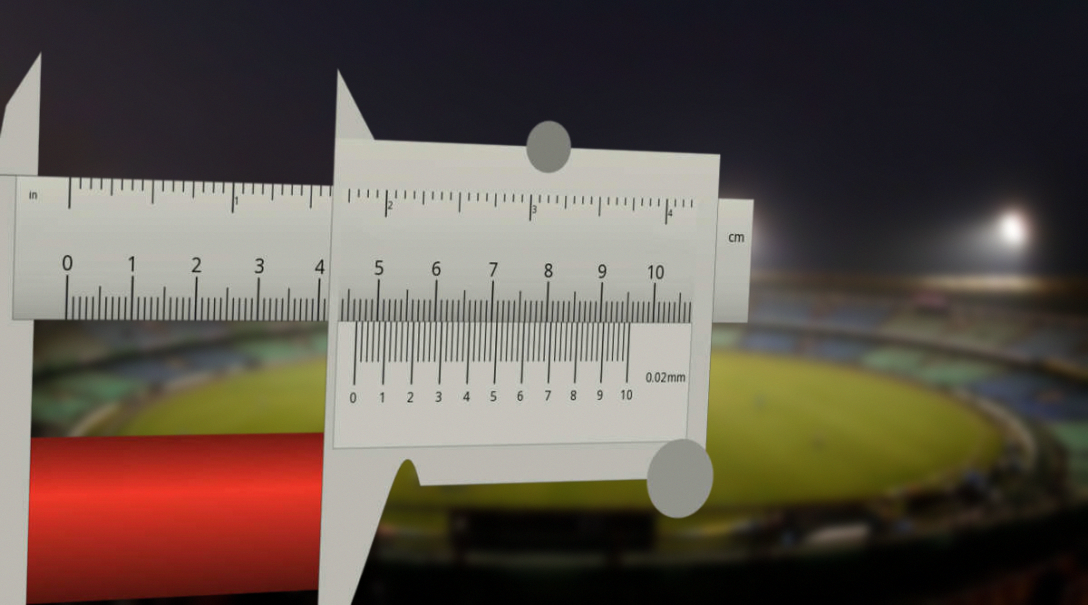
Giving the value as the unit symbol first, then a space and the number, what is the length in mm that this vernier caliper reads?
mm 46.5
